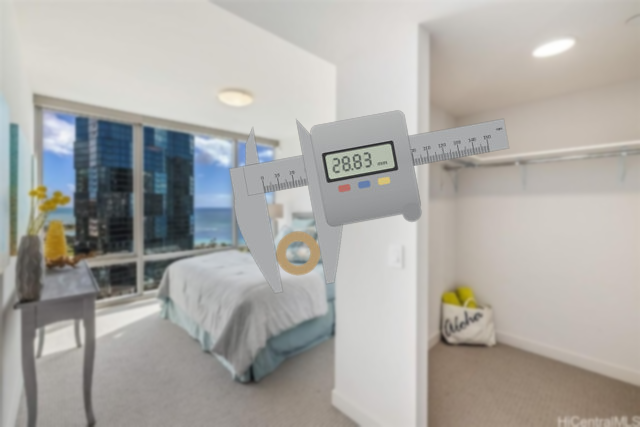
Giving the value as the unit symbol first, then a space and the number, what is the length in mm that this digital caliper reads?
mm 28.83
